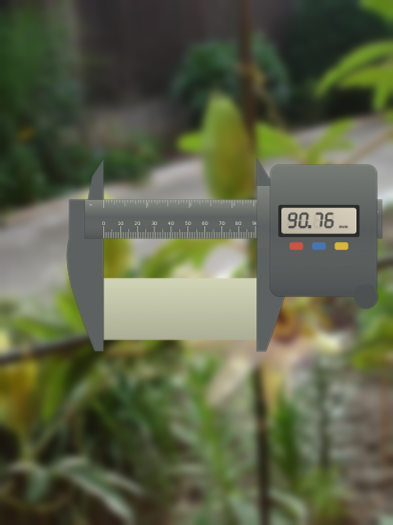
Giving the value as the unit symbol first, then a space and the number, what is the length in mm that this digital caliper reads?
mm 90.76
